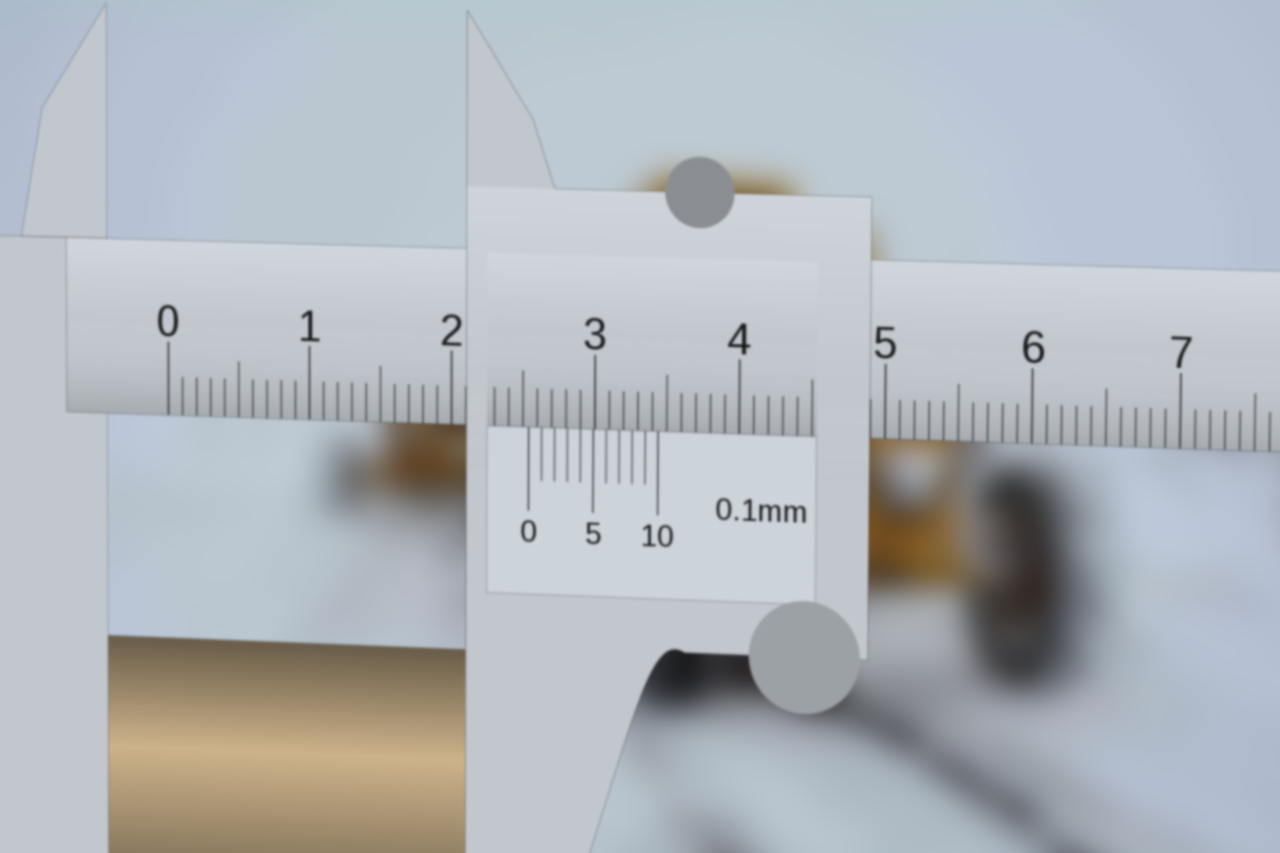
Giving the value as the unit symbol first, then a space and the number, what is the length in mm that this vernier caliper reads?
mm 25.4
